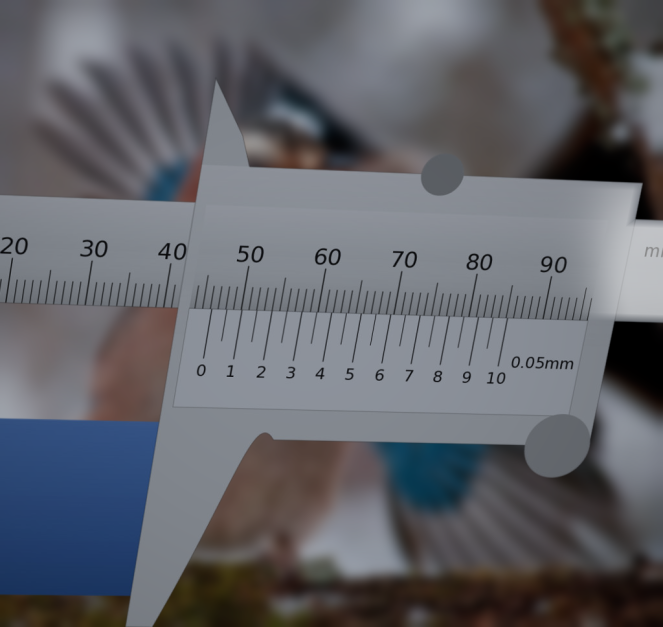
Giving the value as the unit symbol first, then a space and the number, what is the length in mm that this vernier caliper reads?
mm 46.2
